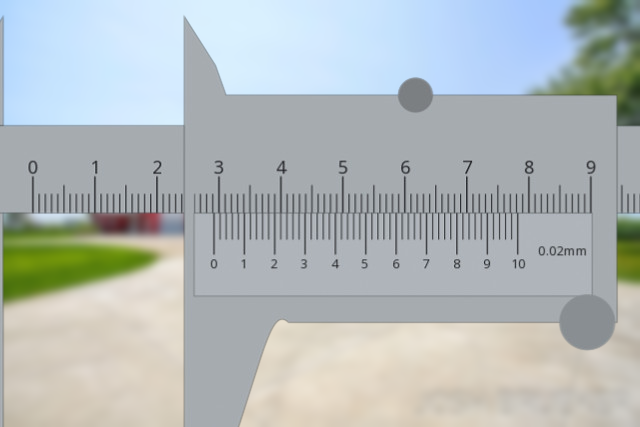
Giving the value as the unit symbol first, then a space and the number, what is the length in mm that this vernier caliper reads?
mm 29.2
